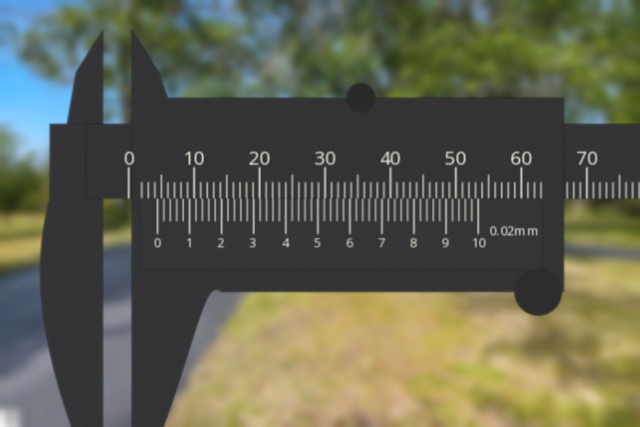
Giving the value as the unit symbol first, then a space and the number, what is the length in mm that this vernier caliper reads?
mm 4.4
